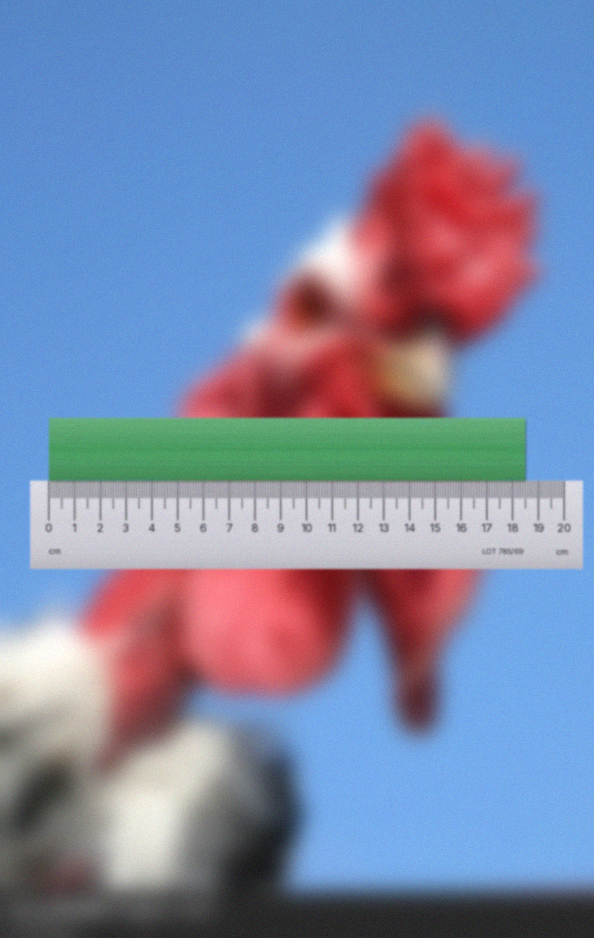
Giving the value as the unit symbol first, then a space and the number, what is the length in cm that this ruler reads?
cm 18.5
